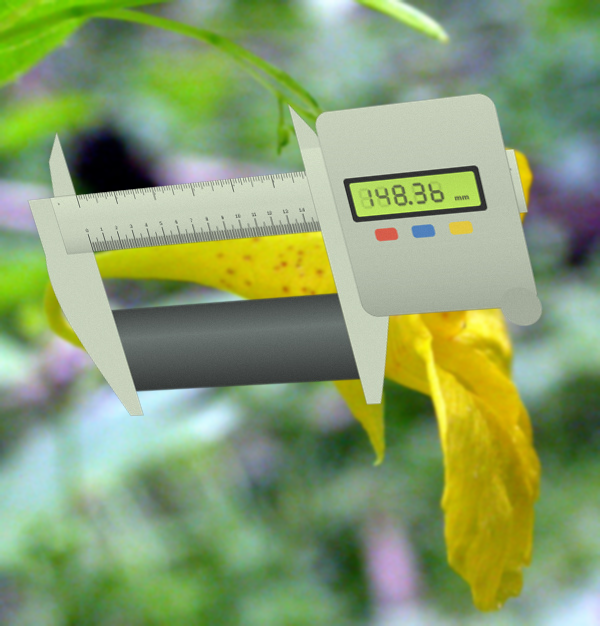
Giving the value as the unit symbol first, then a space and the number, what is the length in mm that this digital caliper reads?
mm 148.36
